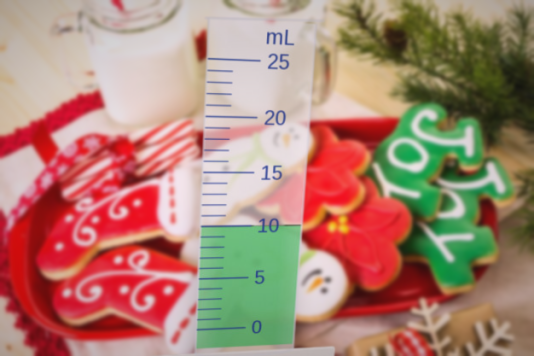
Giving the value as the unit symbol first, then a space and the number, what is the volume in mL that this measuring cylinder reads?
mL 10
